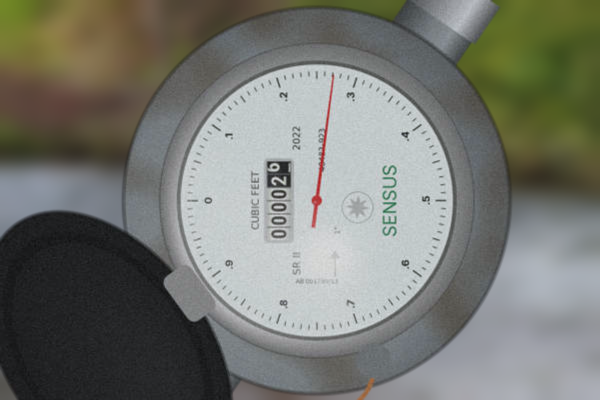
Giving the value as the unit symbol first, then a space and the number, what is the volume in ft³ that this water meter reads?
ft³ 26.27
